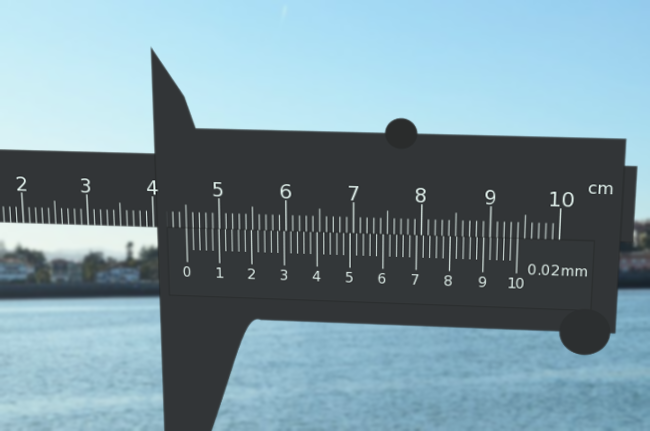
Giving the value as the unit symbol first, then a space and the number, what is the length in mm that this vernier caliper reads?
mm 45.0
